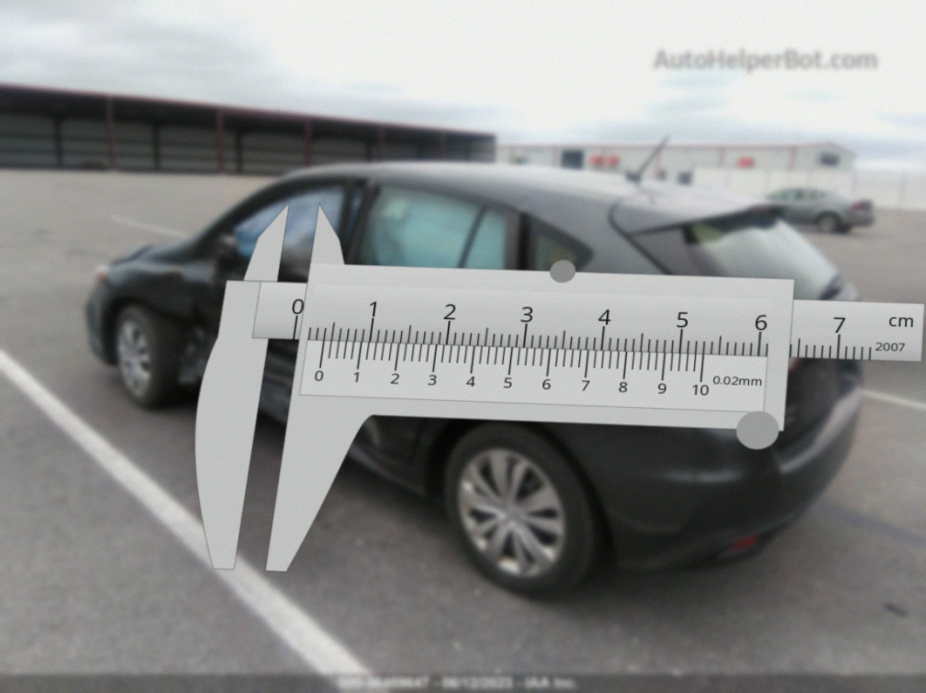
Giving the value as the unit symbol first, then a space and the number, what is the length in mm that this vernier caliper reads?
mm 4.0
